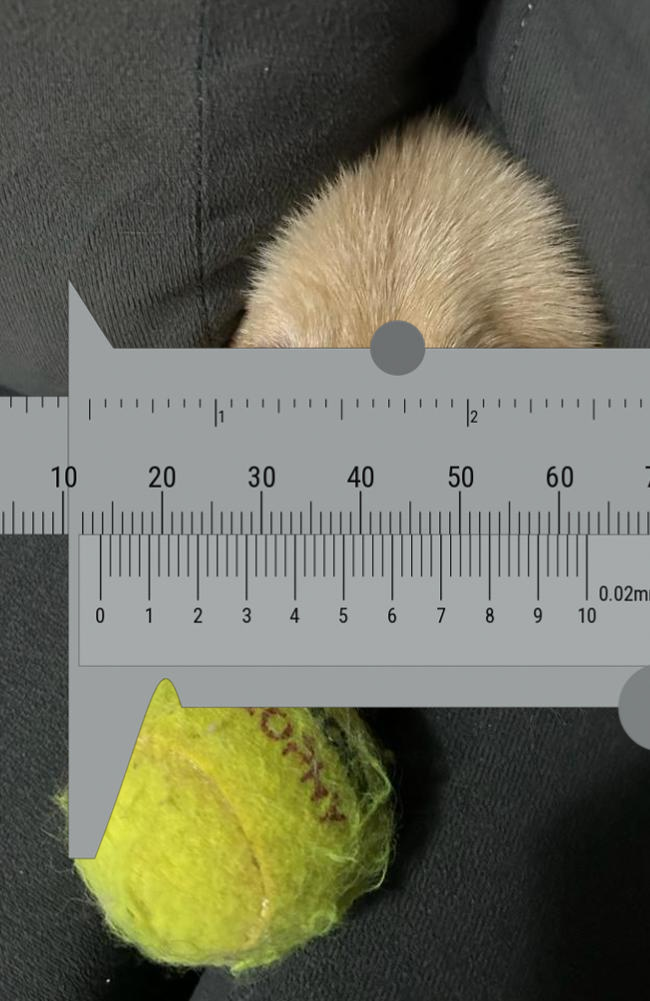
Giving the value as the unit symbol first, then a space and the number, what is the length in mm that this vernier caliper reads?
mm 13.8
